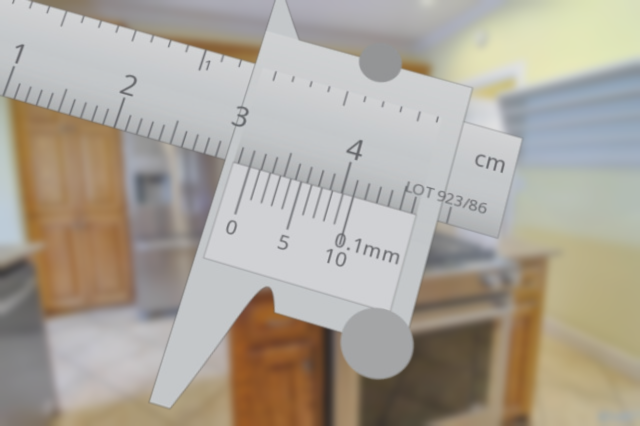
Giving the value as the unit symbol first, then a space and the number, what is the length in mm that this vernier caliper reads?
mm 32.0
